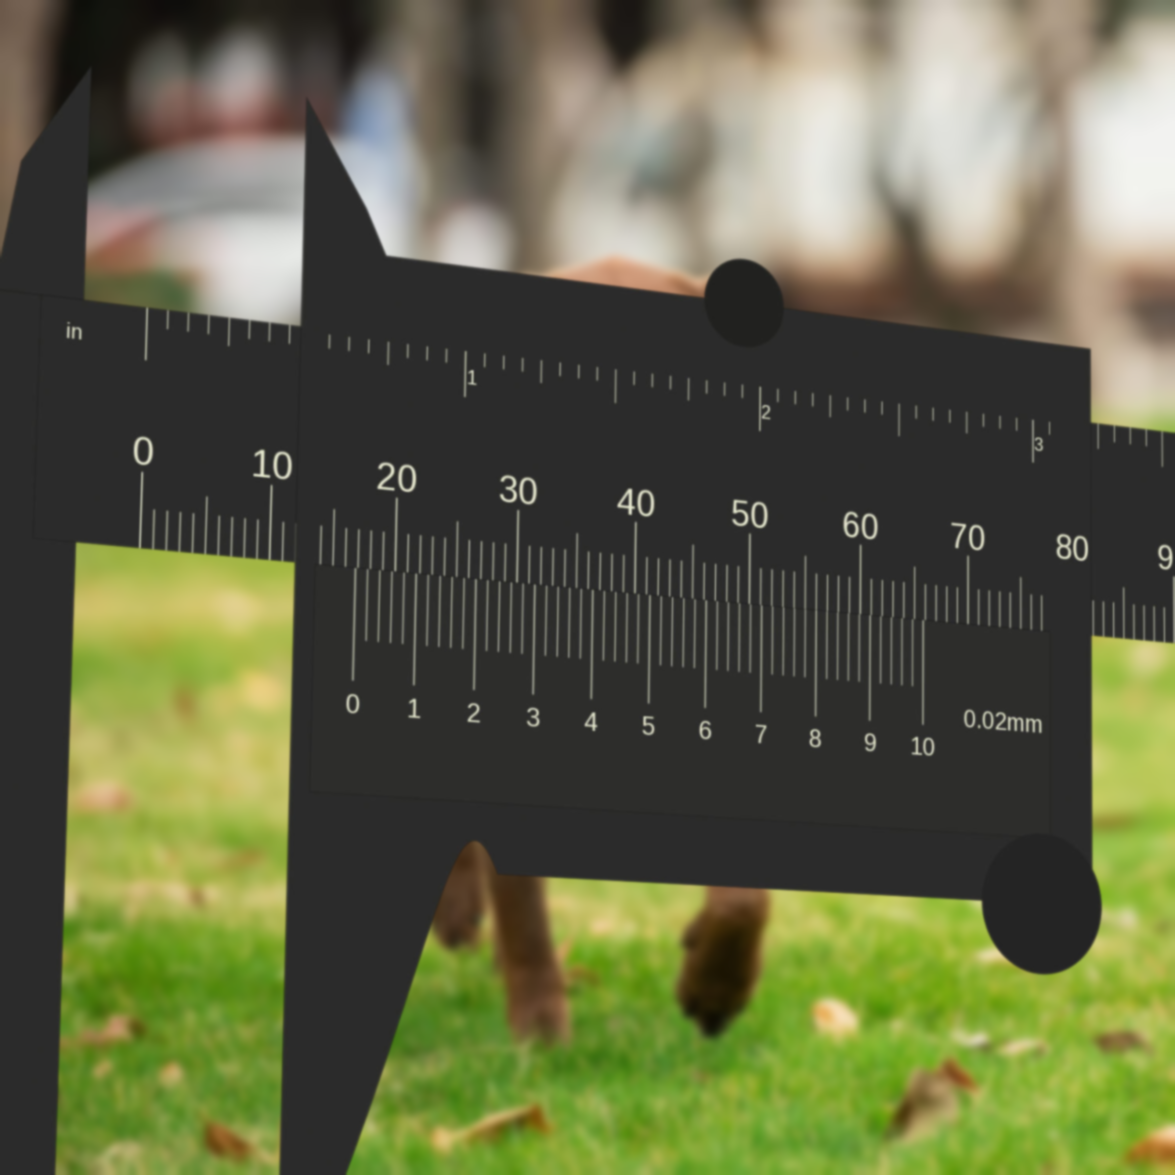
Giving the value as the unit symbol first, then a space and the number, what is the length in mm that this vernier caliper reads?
mm 16.8
